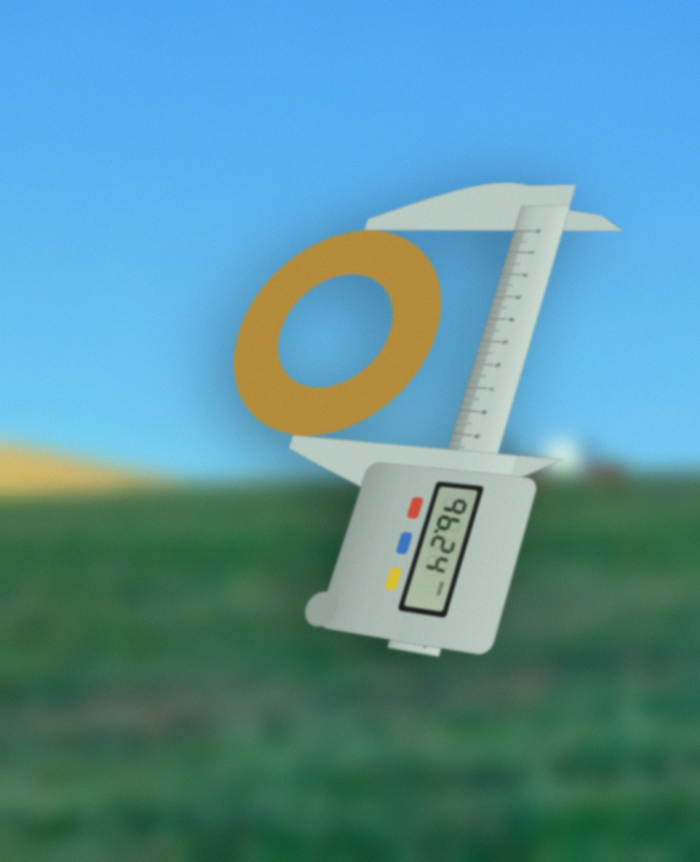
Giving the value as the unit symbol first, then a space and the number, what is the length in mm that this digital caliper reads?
mm 96.24
